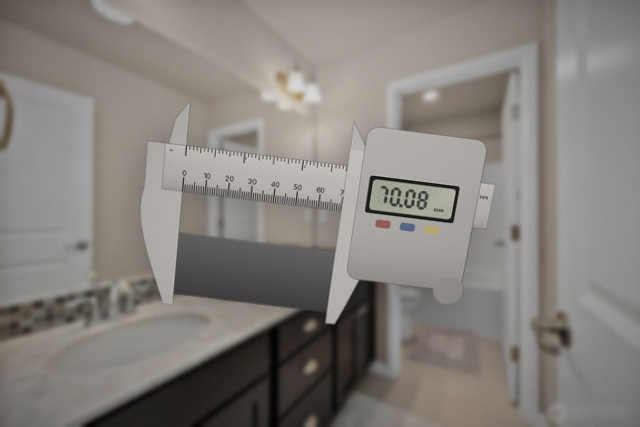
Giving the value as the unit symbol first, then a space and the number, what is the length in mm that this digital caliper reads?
mm 70.08
